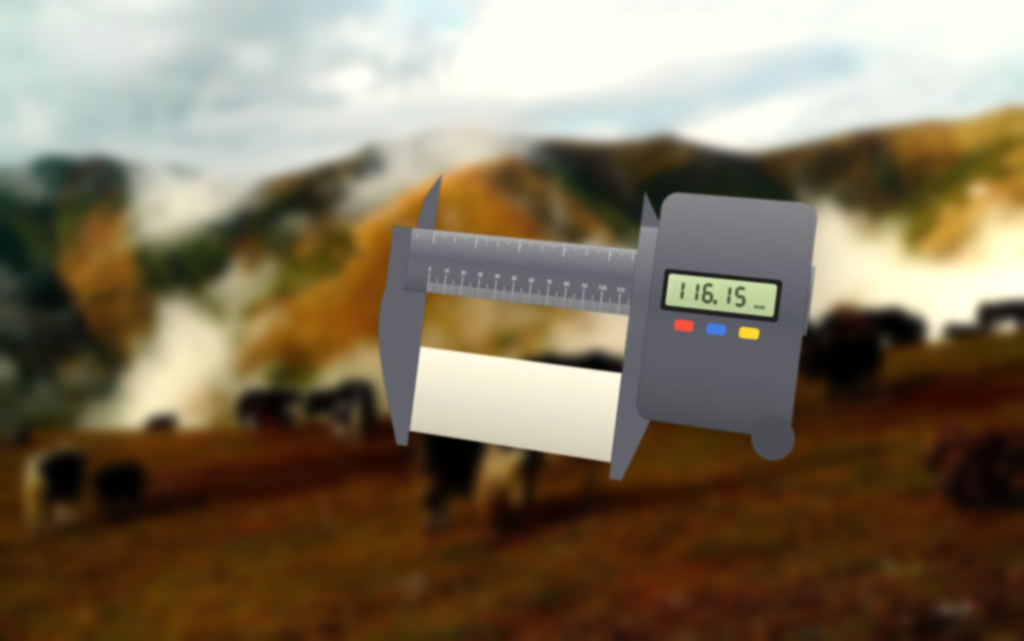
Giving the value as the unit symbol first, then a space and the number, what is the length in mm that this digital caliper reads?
mm 116.15
